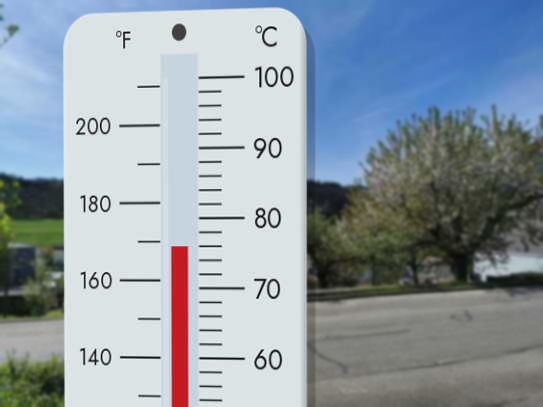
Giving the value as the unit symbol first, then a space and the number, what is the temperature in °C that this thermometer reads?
°C 76
